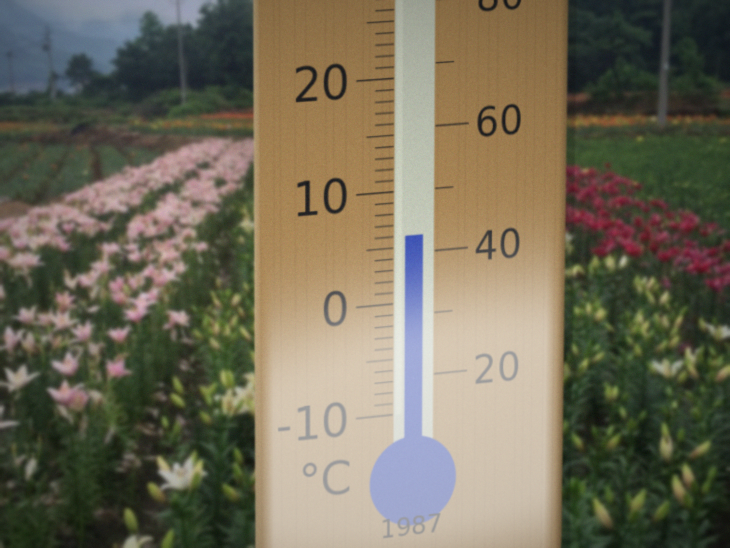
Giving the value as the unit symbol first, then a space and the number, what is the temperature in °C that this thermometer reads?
°C 6
